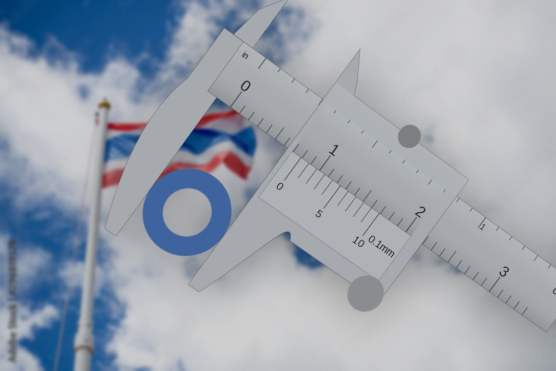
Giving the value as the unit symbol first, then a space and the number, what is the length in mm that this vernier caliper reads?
mm 7.9
